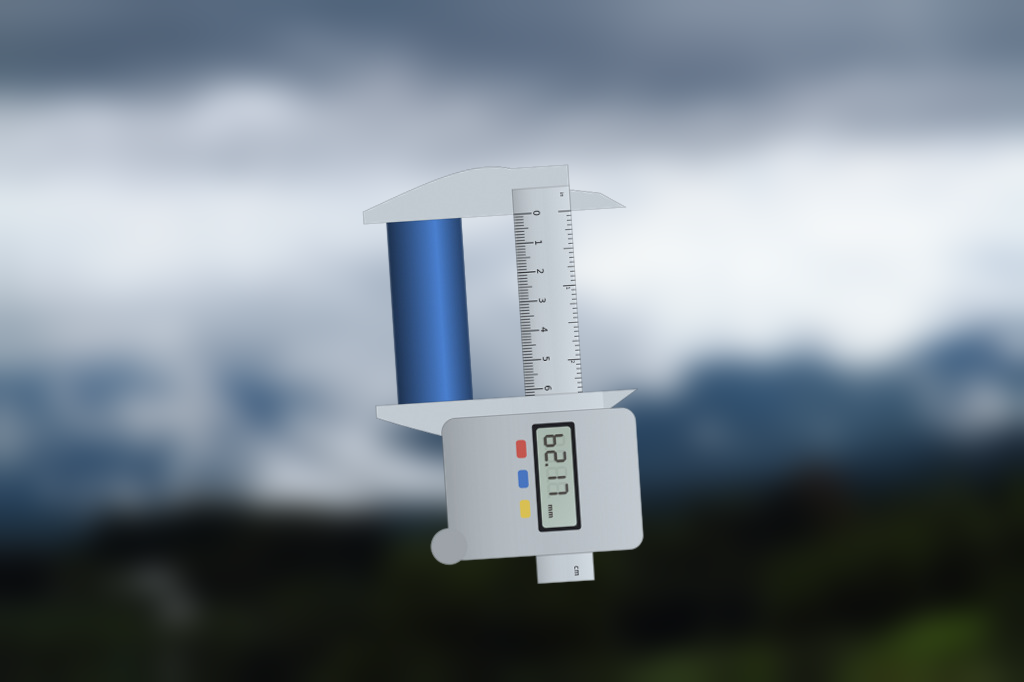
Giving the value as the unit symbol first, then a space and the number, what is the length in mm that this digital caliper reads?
mm 62.17
